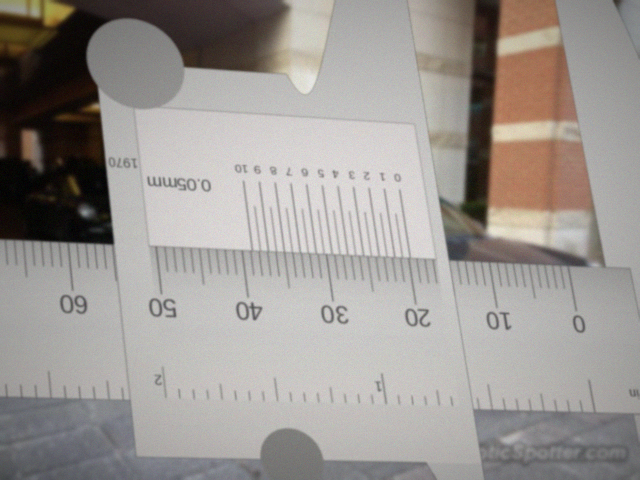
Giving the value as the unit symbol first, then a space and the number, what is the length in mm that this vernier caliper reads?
mm 19.8
